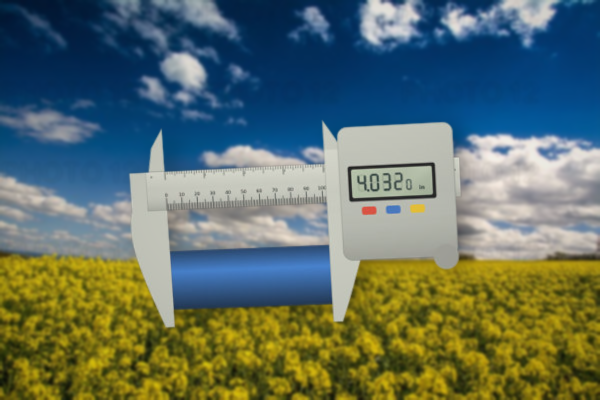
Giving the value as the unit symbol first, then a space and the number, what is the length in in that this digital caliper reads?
in 4.0320
